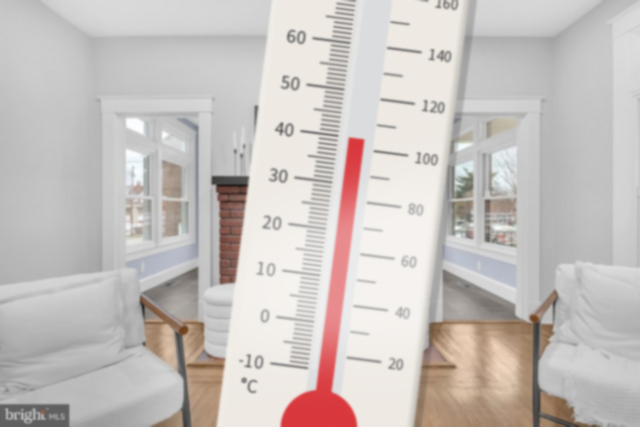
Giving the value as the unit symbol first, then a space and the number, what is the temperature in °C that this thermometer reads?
°C 40
